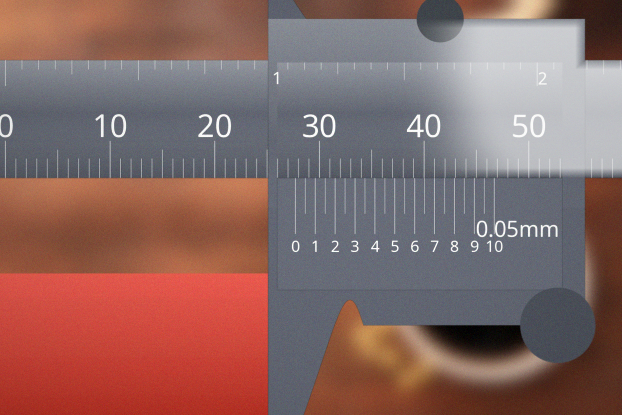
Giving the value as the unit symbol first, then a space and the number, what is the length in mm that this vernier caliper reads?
mm 27.7
